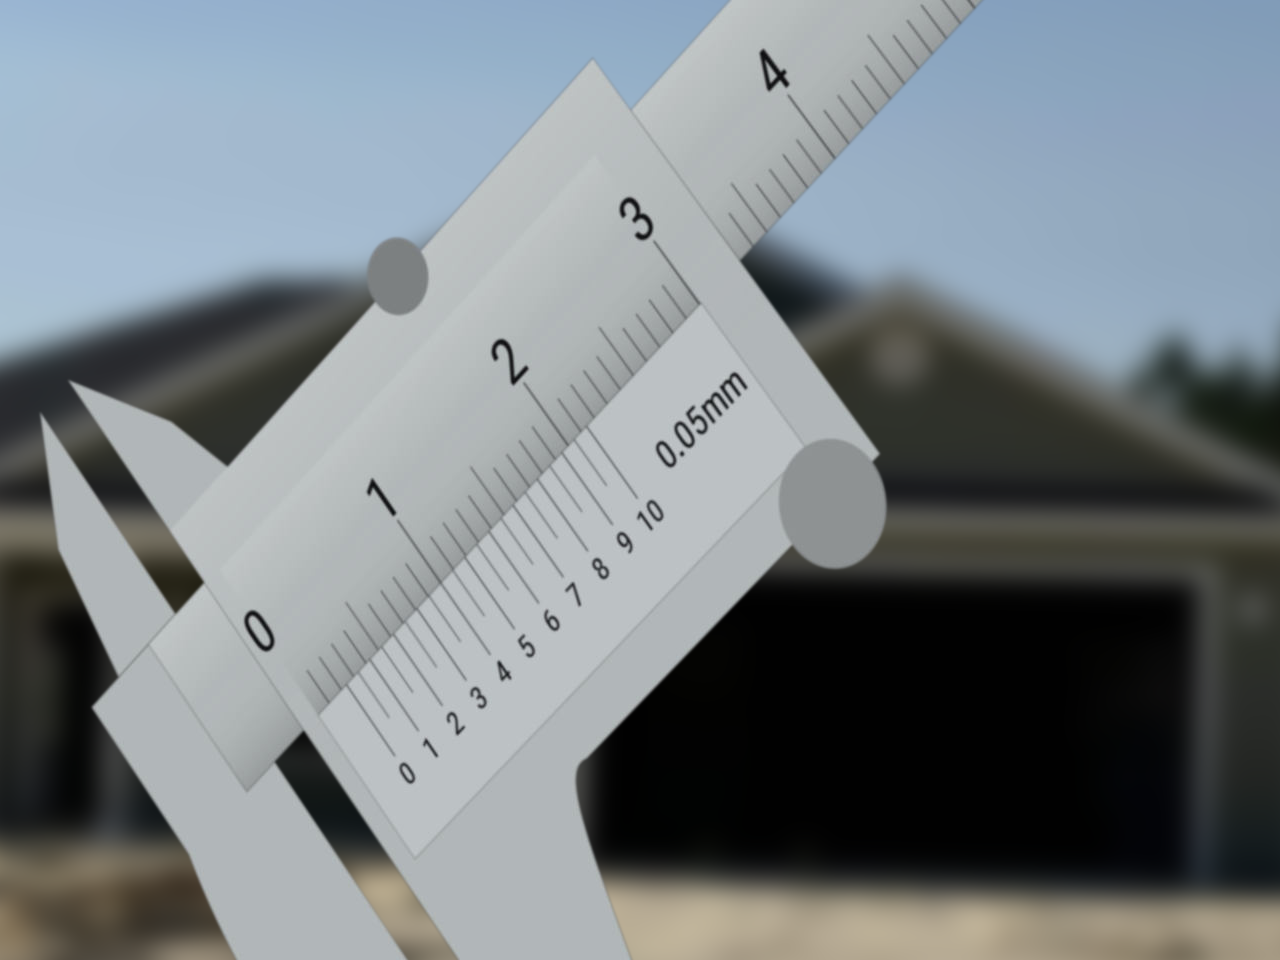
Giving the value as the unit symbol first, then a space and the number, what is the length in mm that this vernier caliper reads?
mm 2.4
